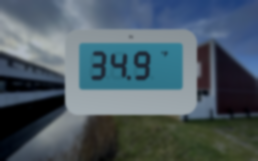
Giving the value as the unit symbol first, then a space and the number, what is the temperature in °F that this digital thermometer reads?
°F 34.9
